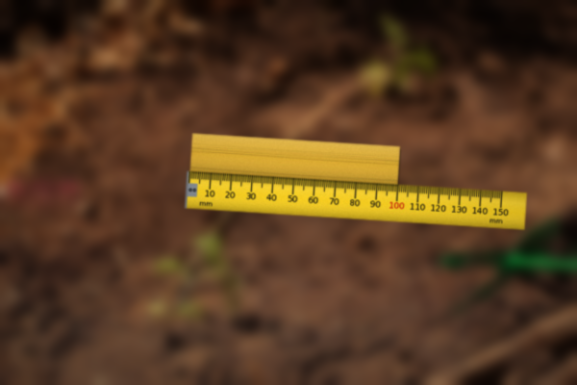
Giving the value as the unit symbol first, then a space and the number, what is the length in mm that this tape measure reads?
mm 100
